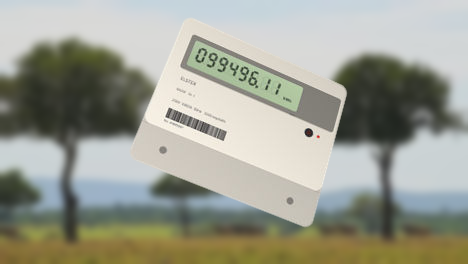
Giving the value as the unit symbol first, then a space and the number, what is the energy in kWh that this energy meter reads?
kWh 99496.11
